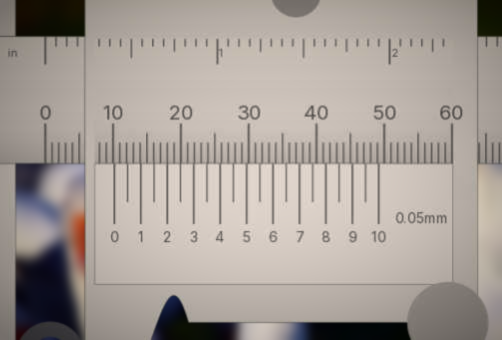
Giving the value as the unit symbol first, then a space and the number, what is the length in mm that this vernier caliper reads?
mm 10.2
